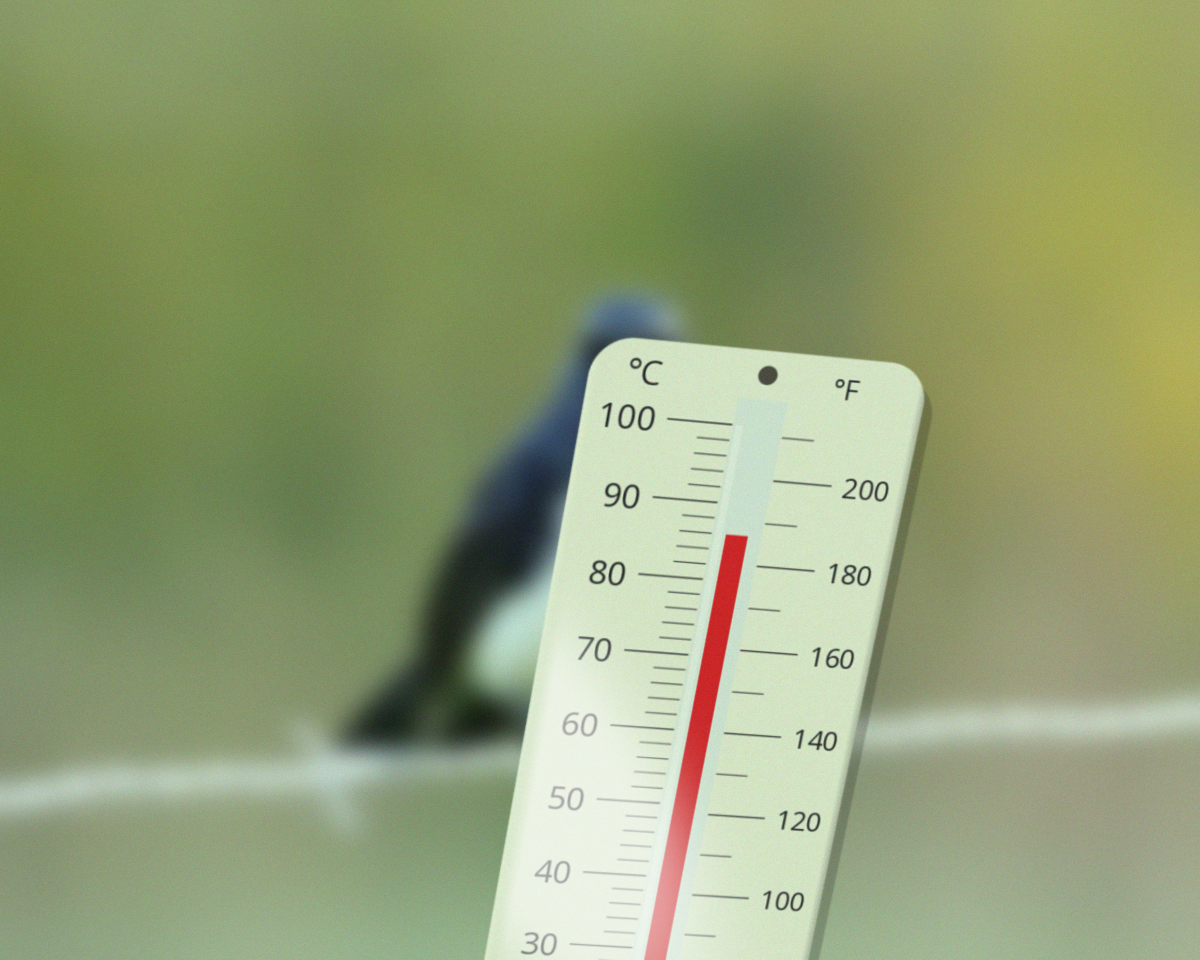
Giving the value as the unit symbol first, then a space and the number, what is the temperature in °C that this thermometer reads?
°C 86
